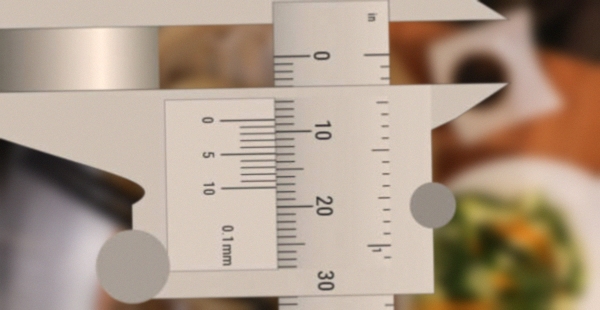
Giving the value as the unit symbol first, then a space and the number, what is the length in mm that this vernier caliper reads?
mm 8.4
